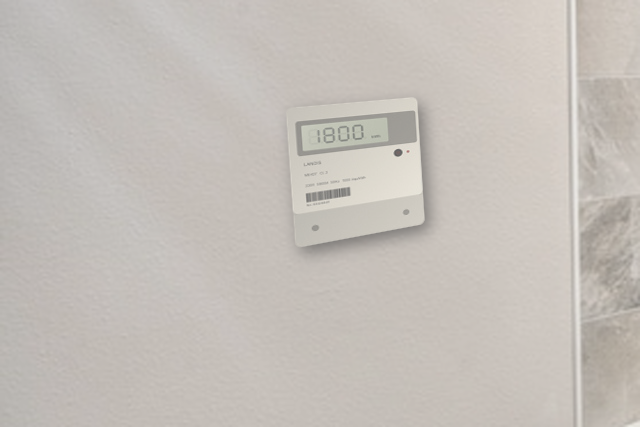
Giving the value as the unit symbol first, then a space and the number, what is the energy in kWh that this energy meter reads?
kWh 1800
